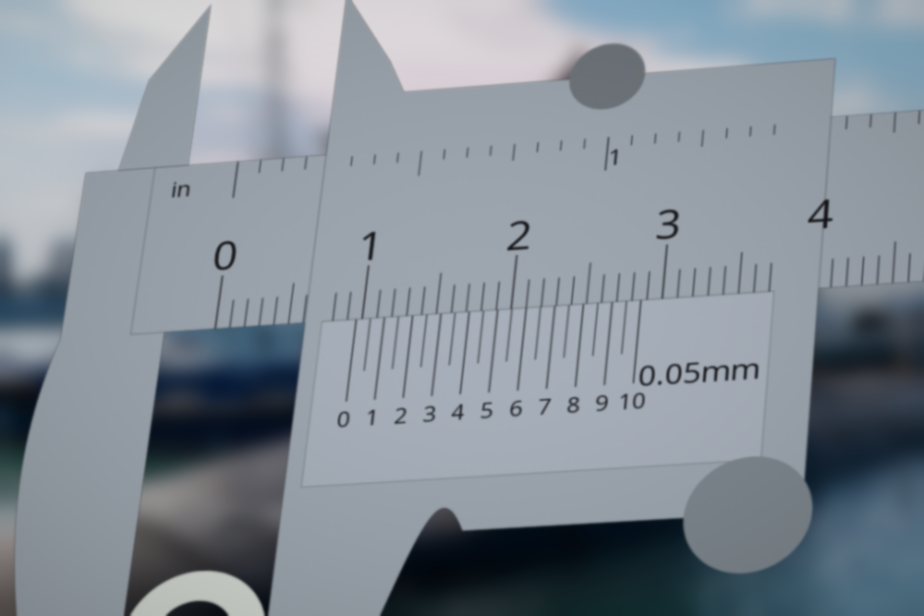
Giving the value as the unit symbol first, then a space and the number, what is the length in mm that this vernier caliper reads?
mm 9.6
